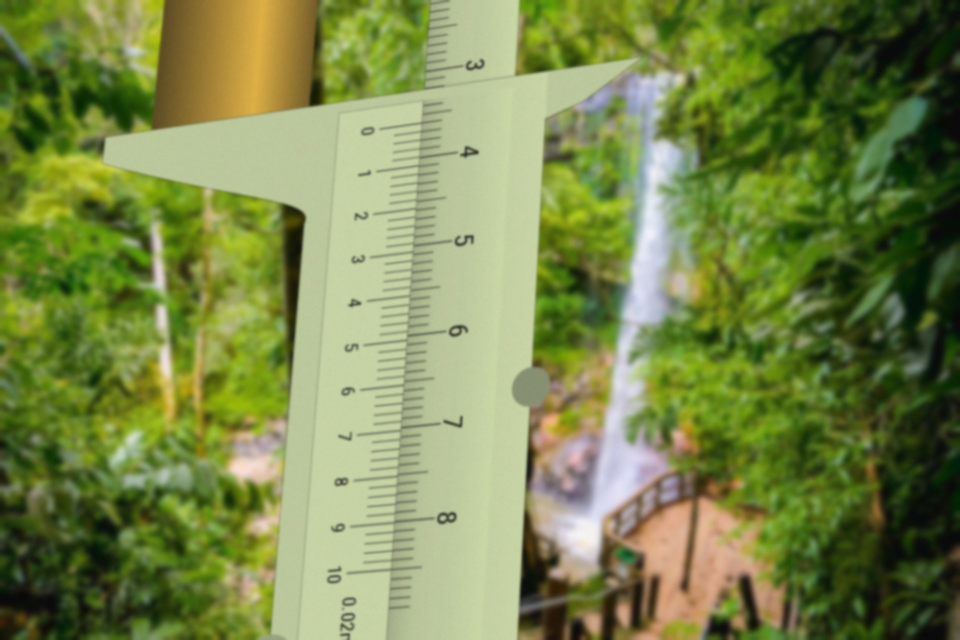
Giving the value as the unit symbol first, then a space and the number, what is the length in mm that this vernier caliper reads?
mm 36.0
